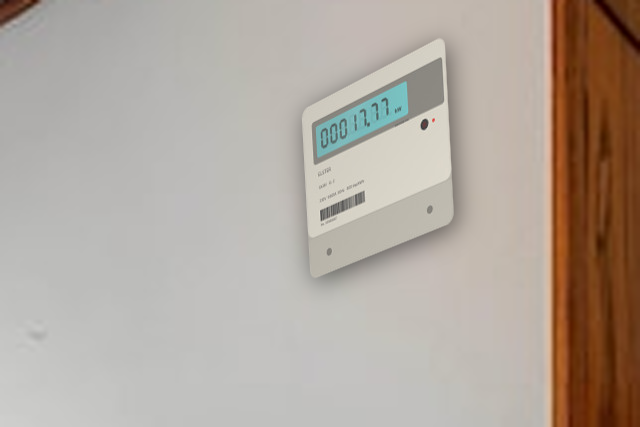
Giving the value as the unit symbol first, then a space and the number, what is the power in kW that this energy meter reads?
kW 17.77
